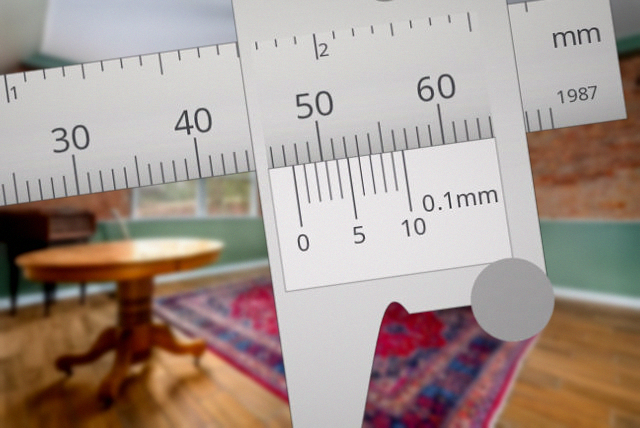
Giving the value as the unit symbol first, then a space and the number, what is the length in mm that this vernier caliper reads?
mm 47.6
